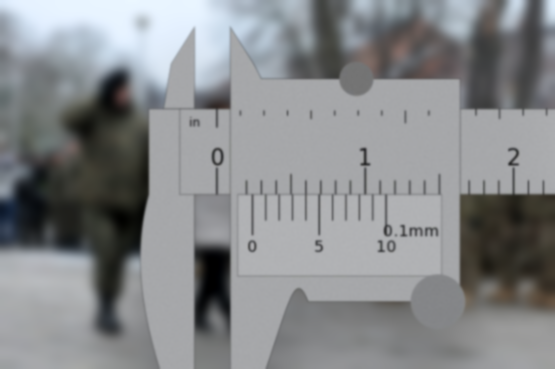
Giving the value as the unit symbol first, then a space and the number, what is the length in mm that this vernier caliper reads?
mm 2.4
